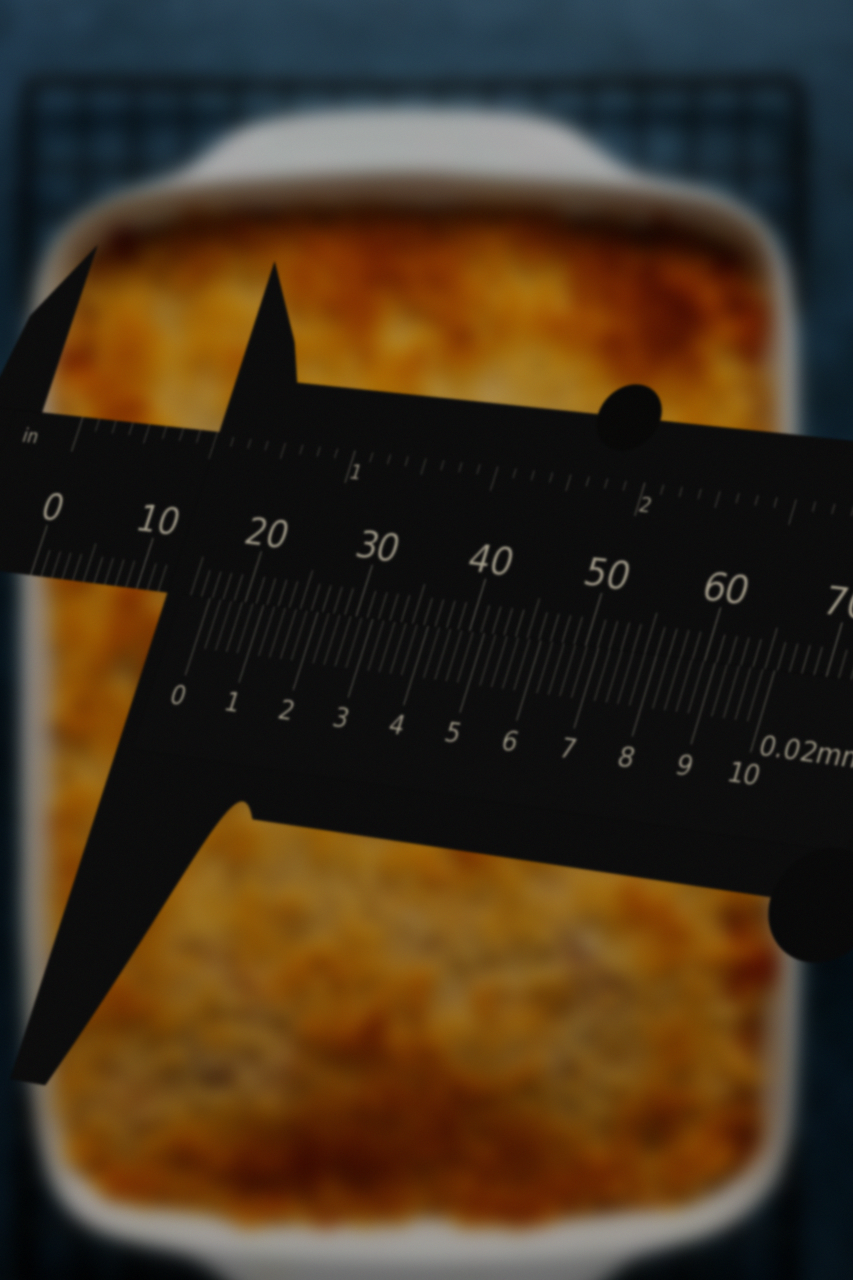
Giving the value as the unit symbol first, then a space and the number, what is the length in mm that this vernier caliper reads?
mm 16.8
